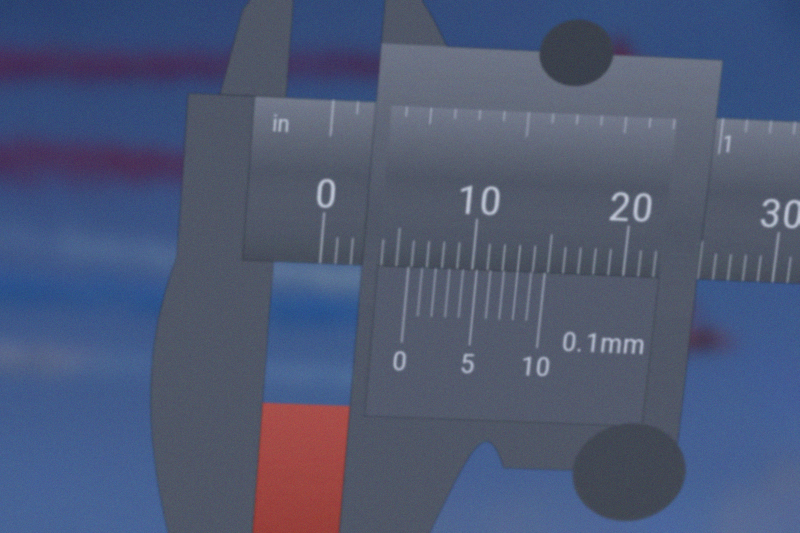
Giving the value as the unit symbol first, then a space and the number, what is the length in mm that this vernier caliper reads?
mm 5.8
